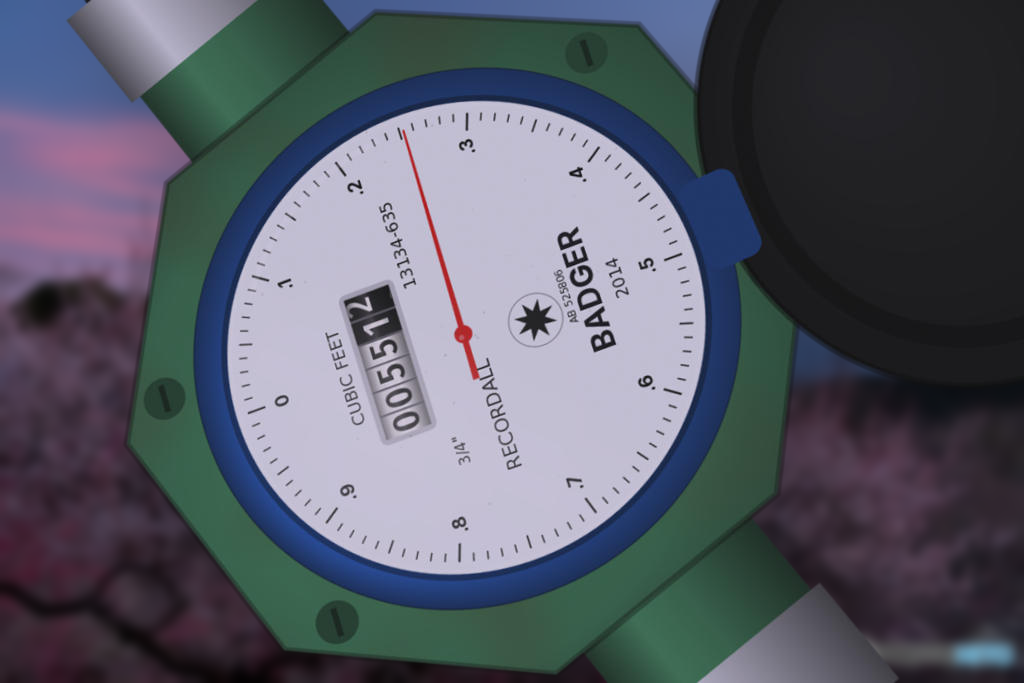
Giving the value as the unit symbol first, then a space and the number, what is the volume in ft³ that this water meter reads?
ft³ 5512.25
